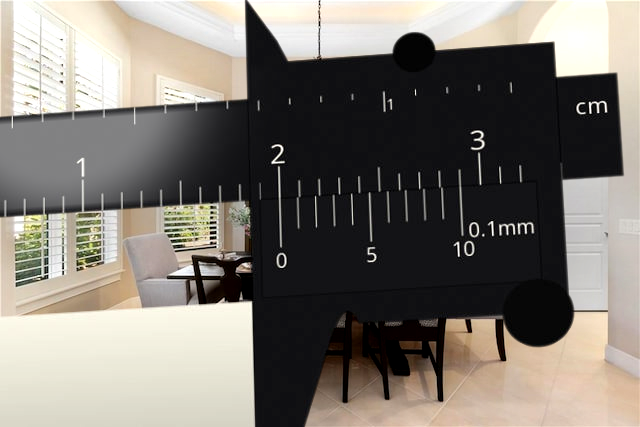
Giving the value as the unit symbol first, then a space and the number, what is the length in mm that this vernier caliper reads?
mm 20.0
